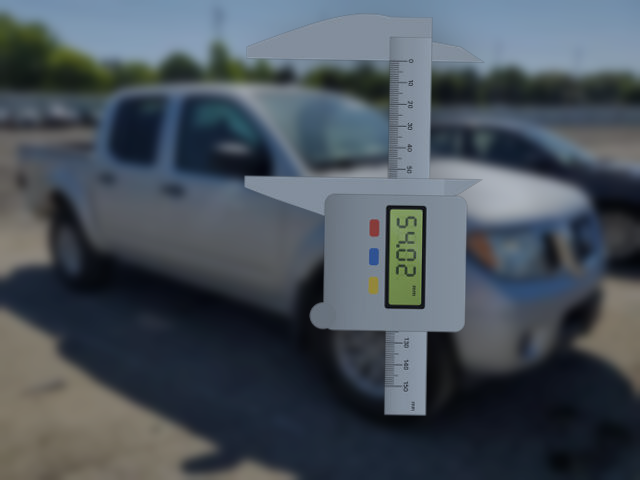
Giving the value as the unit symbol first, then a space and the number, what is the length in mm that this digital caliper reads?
mm 54.02
